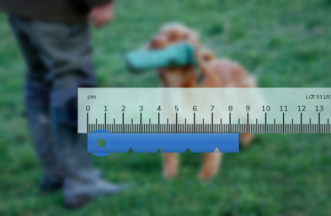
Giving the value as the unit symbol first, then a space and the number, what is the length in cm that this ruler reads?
cm 8.5
